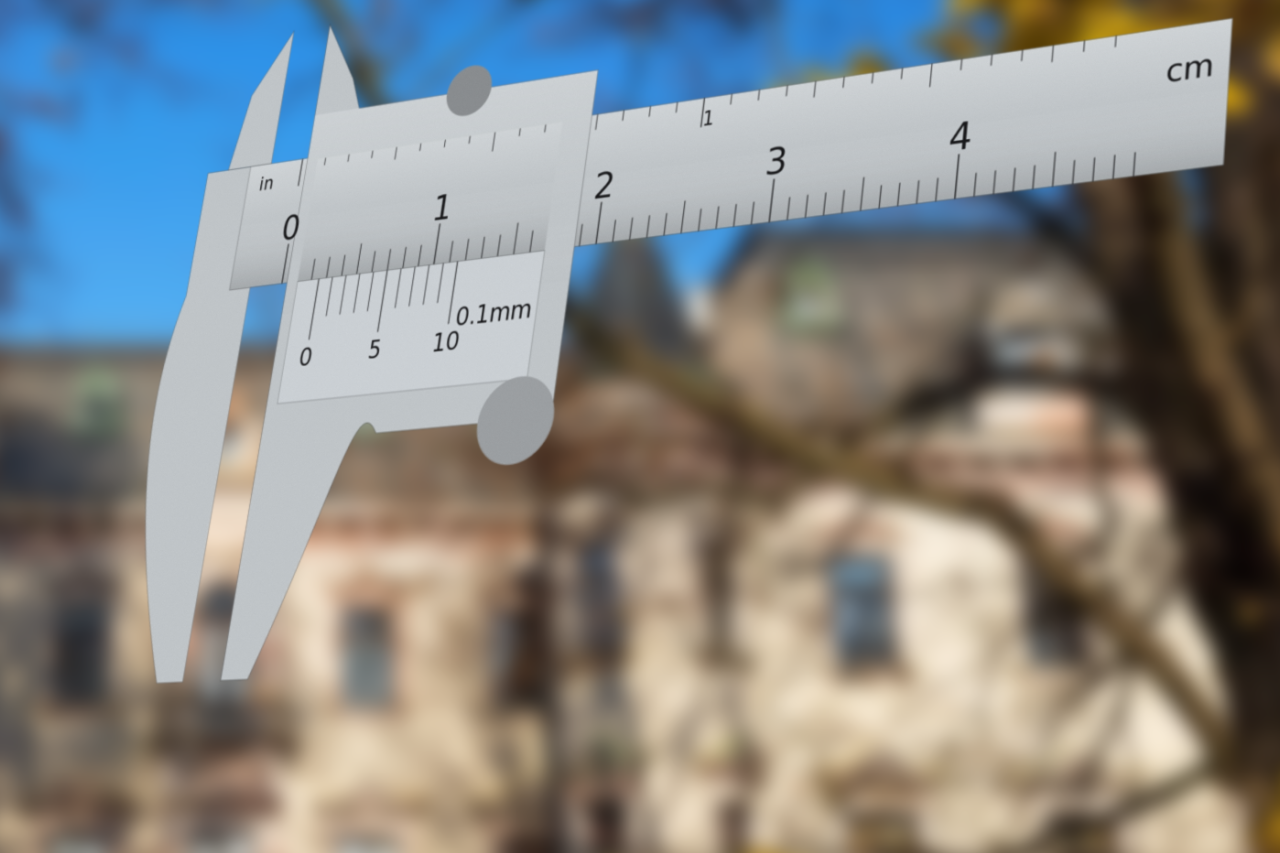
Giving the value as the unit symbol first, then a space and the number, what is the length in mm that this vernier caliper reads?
mm 2.5
